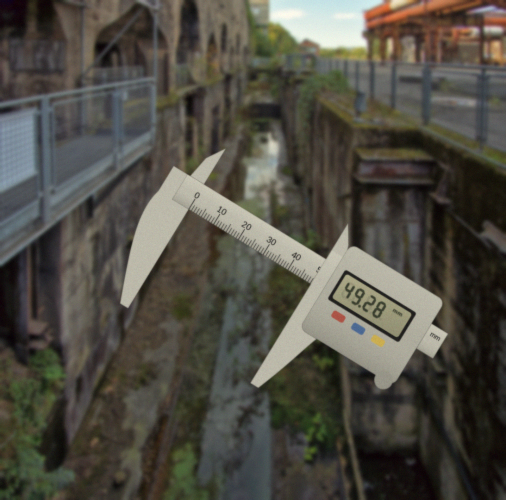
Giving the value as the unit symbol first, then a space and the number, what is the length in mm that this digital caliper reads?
mm 49.28
